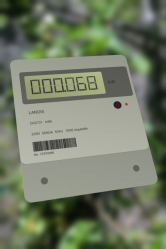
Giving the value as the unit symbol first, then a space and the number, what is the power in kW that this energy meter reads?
kW 0.068
